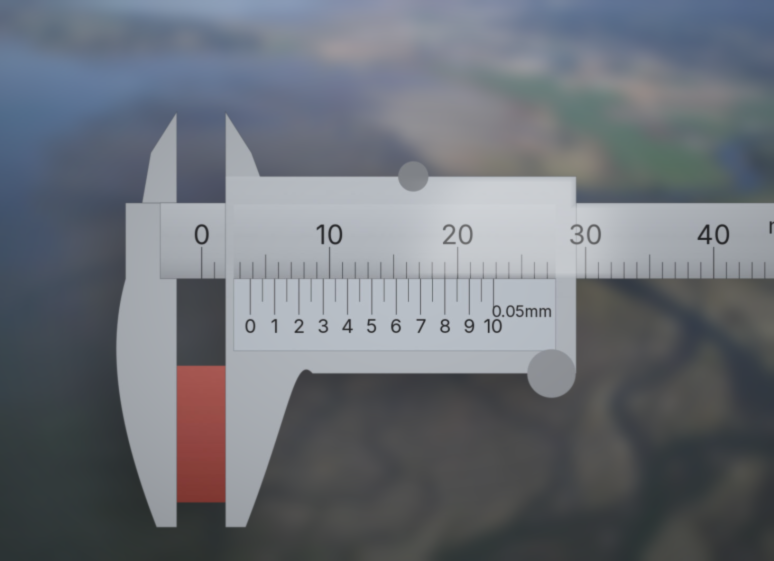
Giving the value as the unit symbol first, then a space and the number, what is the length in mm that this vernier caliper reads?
mm 3.8
